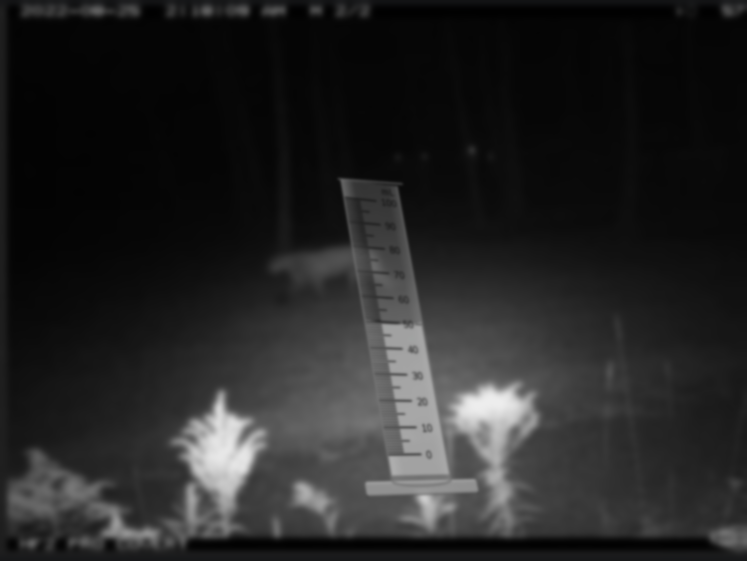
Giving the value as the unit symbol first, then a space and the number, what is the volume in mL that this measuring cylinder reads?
mL 50
